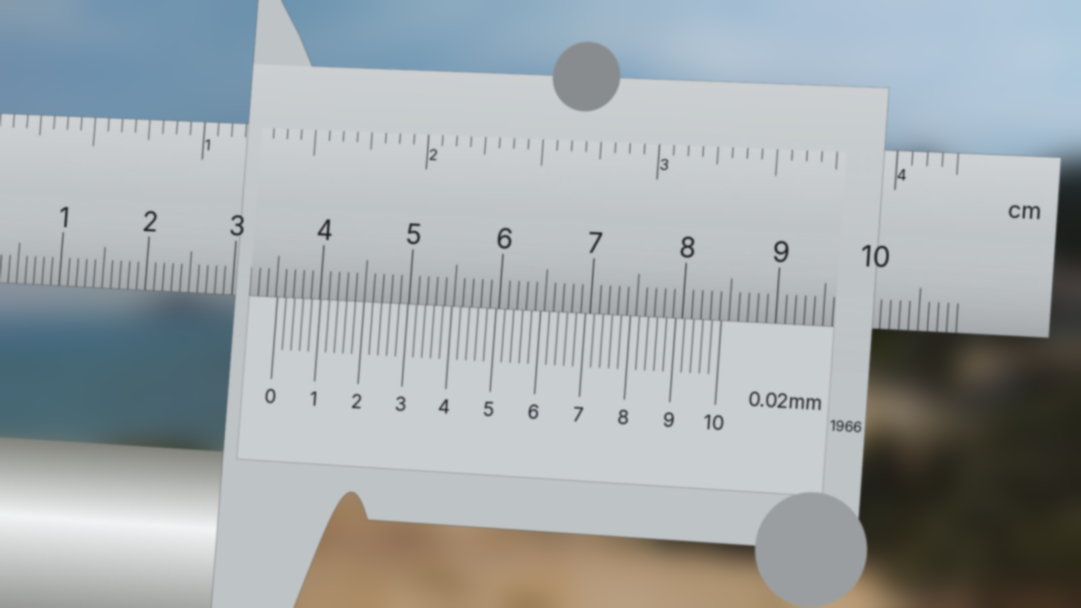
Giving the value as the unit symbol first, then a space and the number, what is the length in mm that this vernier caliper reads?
mm 35.2
